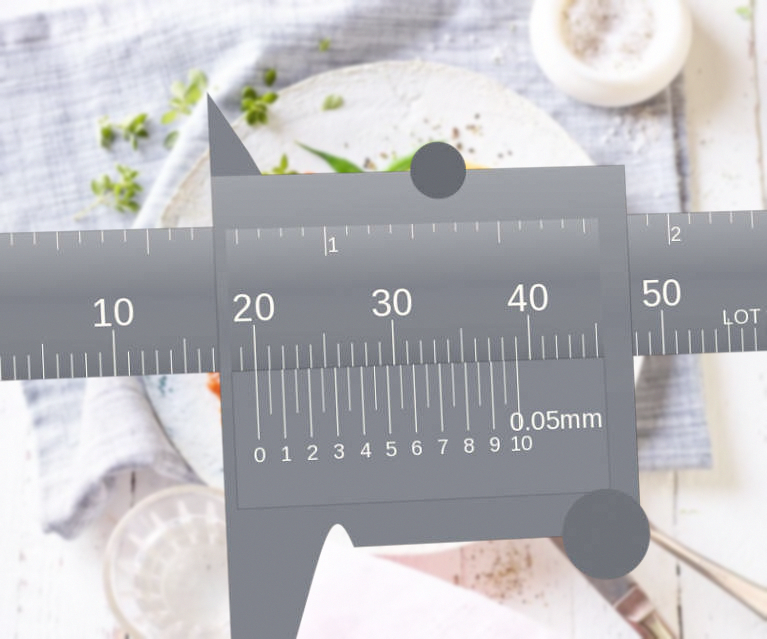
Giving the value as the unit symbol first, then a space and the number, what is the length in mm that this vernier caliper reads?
mm 20.0
